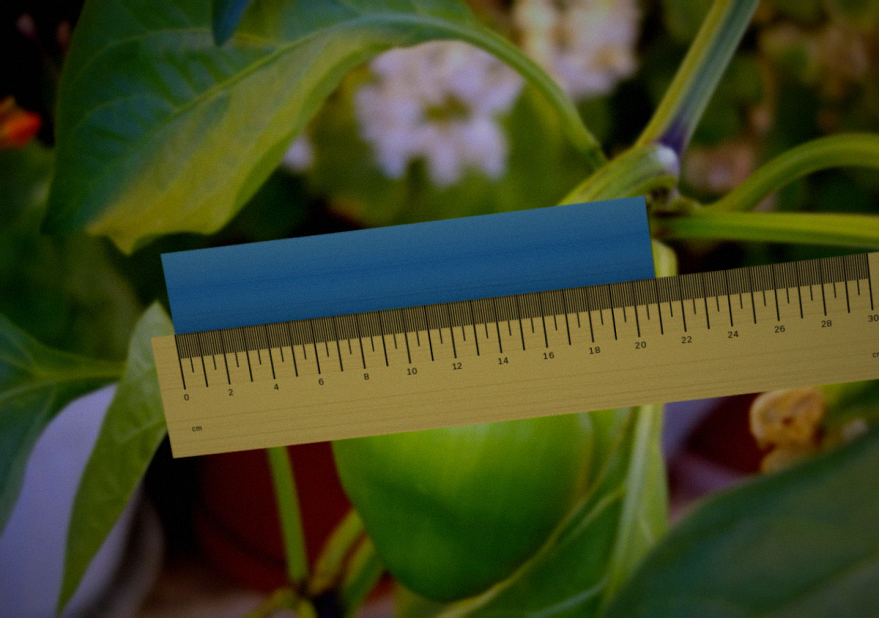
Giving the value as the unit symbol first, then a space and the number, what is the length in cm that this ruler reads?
cm 21
